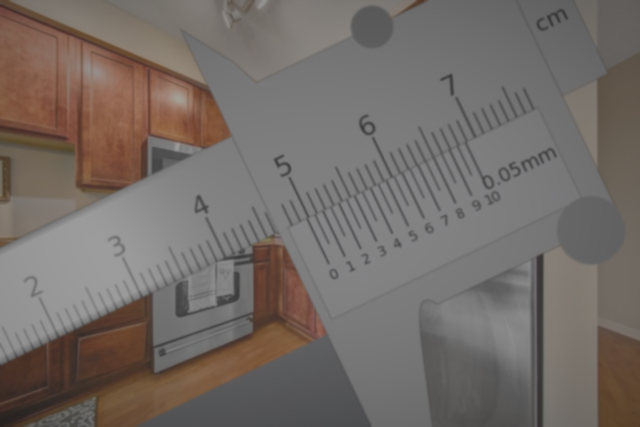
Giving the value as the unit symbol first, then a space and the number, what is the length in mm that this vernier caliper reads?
mm 49.8
